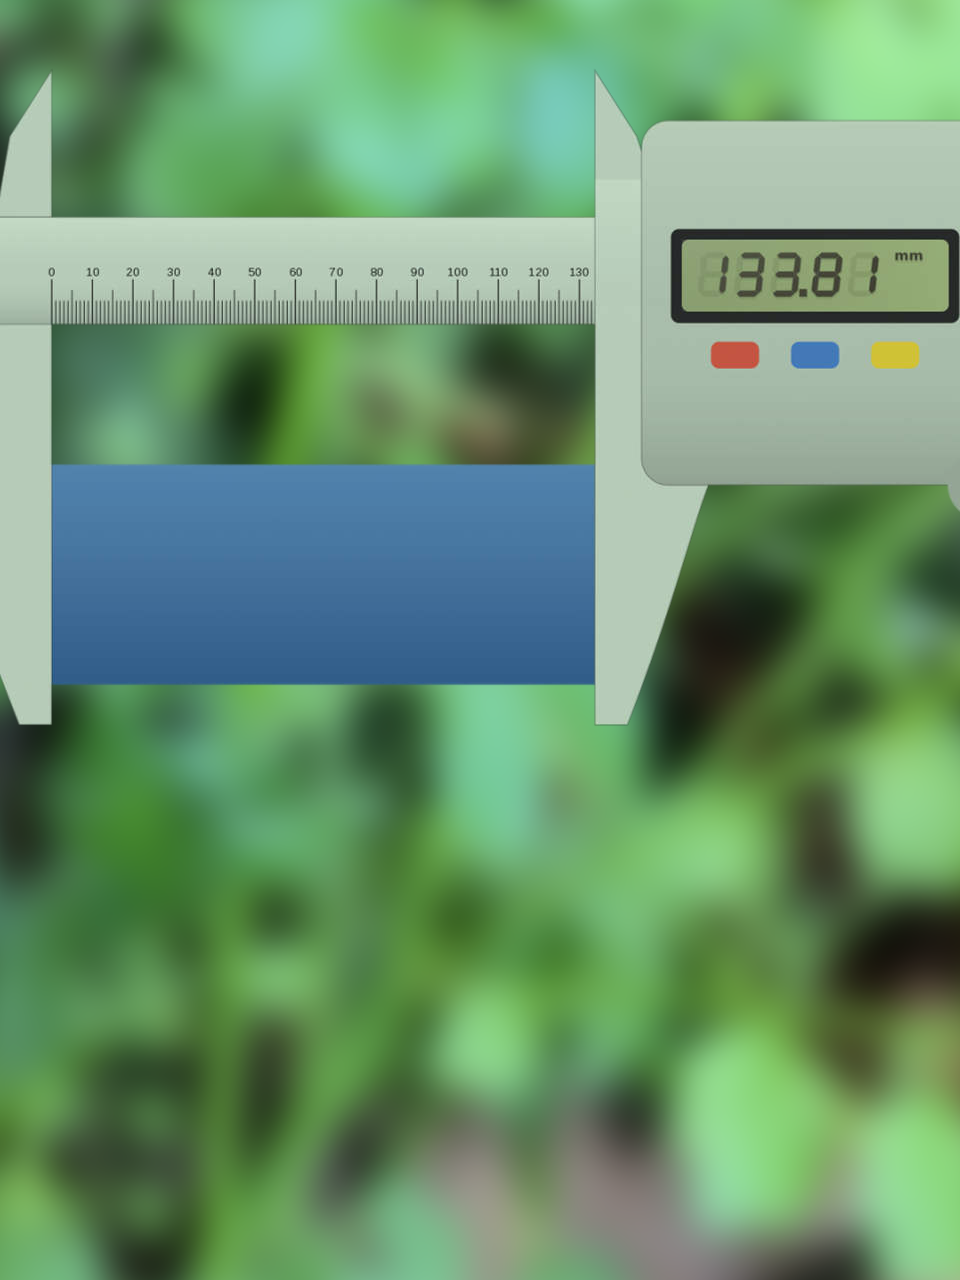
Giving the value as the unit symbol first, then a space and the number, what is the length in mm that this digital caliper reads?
mm 133.81
